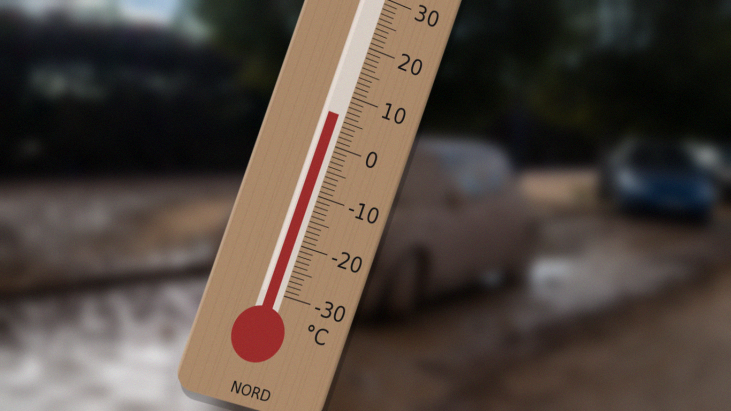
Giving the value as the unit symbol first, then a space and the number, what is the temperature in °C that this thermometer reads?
°C 6
